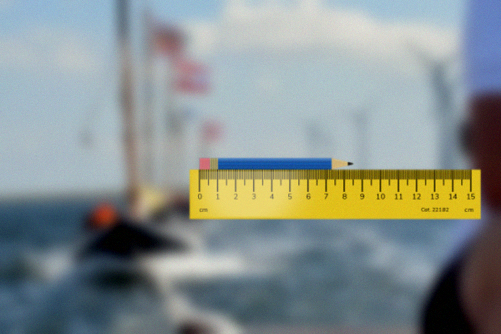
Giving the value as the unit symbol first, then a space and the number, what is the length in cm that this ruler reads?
cm 8.5
